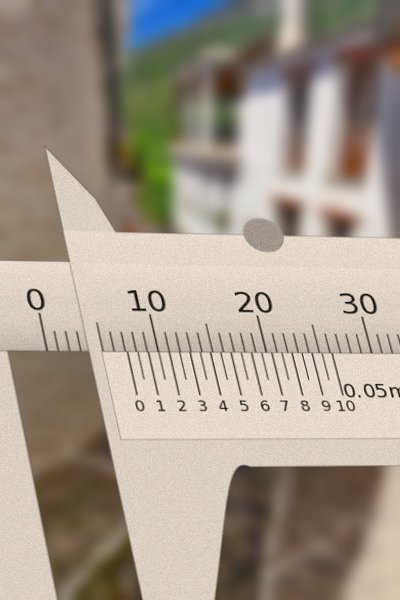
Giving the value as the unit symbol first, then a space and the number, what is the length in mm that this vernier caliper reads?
mm 7.2
